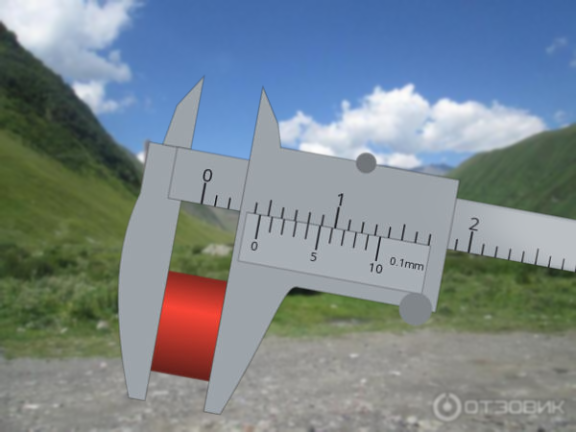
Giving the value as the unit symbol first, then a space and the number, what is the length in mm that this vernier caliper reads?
mm 4.4
